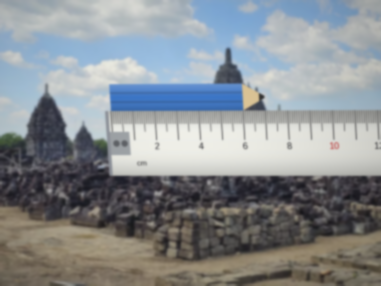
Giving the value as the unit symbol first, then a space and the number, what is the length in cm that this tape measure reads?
cm 7
